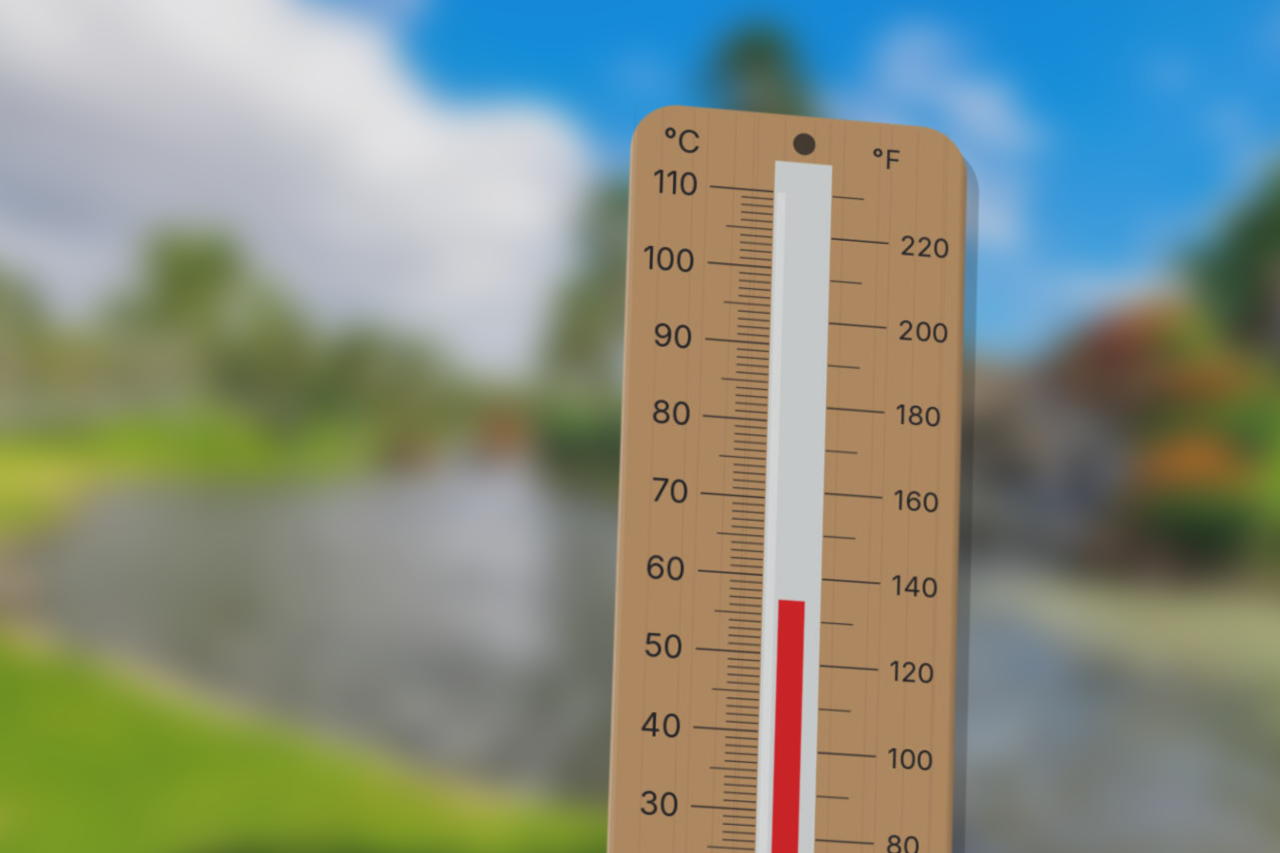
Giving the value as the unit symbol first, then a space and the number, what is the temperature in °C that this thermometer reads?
°C 57
